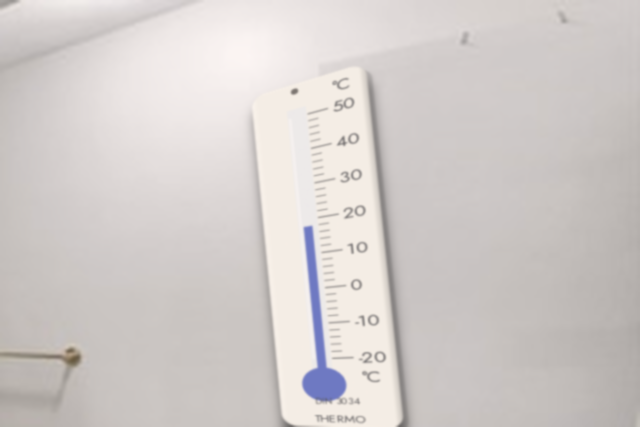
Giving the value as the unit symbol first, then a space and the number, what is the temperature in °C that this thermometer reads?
°C 18
